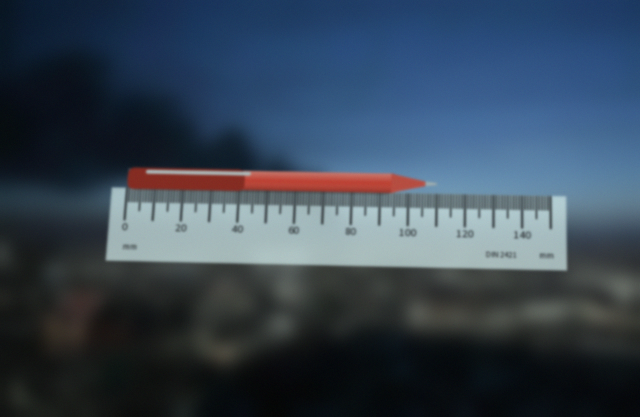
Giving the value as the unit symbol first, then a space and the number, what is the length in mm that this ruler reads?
mm 110
